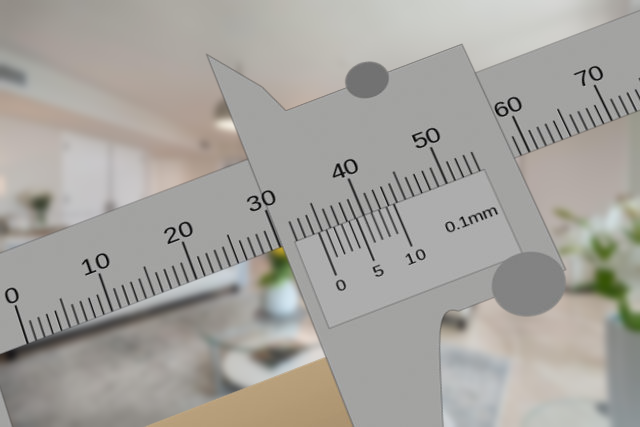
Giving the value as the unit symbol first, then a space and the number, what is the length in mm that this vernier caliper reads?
mm 34.6
